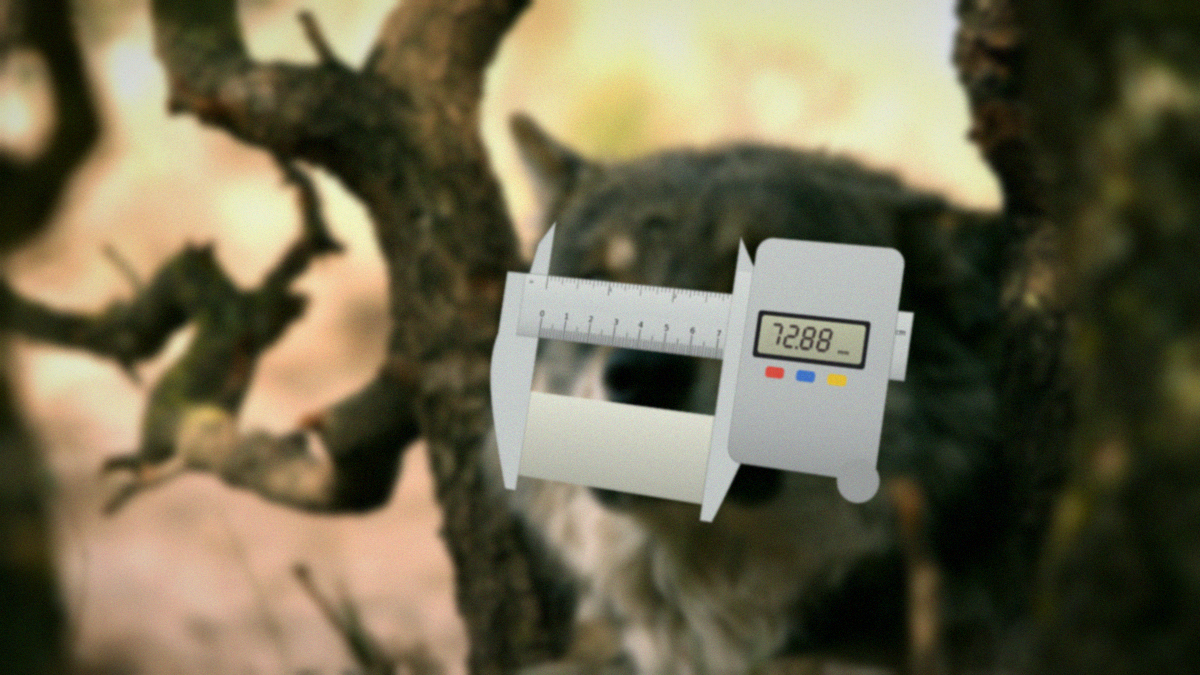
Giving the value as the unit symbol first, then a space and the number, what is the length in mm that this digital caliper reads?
mm 72.88
